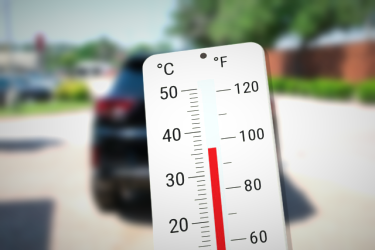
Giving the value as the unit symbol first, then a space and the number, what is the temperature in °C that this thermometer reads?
°C 36
